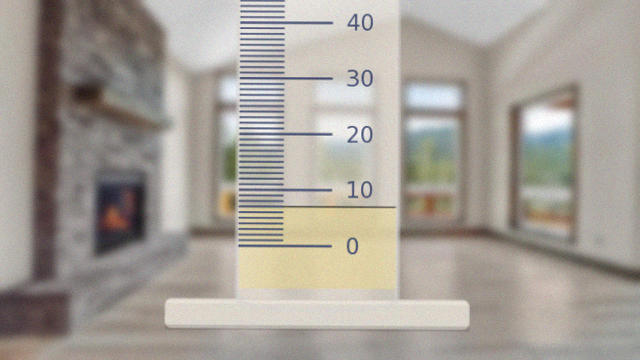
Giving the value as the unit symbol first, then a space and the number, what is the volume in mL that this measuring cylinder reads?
mL 7
